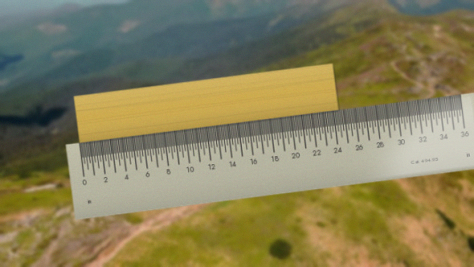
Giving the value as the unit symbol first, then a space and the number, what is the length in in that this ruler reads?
in 24.5
